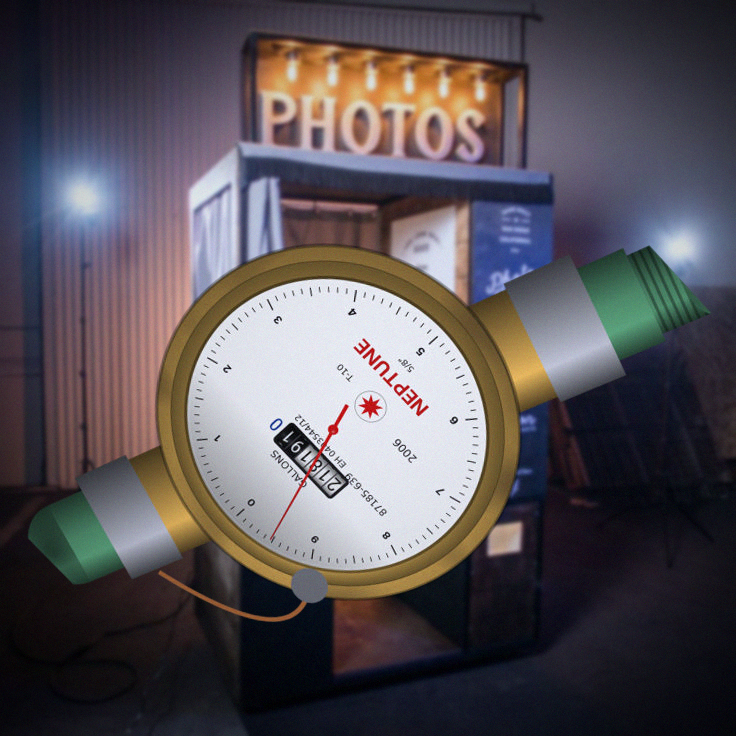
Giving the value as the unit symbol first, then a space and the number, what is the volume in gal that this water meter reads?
gal 2181909.5
